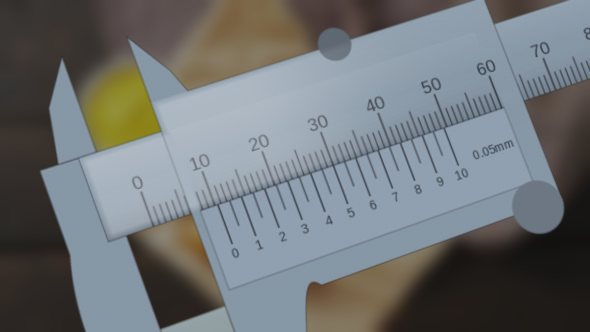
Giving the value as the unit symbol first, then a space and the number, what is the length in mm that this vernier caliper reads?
mm 10.5
